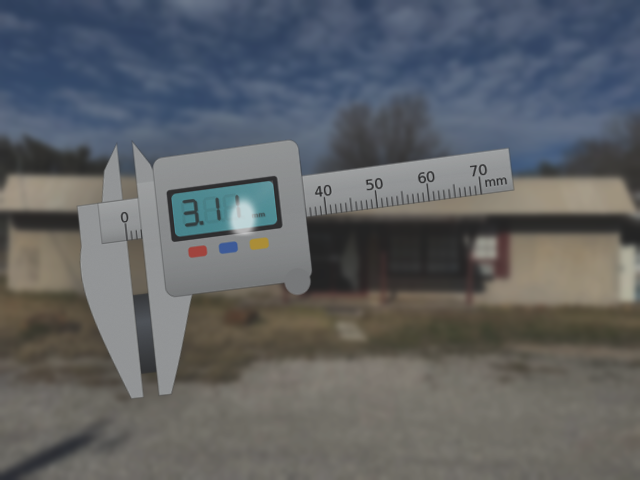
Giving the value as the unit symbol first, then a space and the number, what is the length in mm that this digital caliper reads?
mm 3.11
